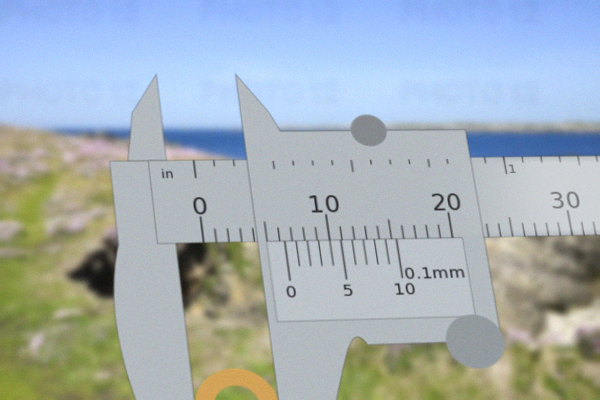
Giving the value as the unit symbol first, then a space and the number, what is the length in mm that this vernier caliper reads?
mm 6.4
